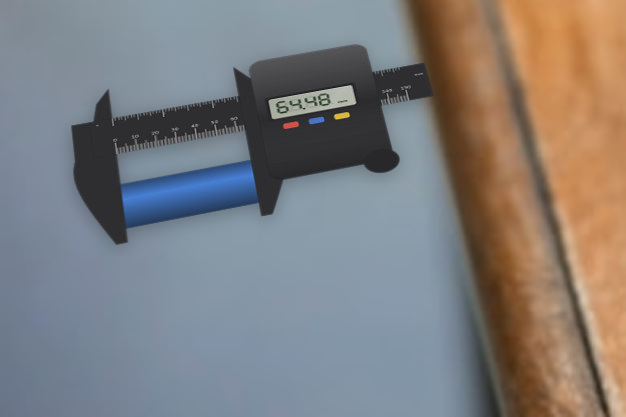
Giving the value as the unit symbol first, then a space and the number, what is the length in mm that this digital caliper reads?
mm 64.48
